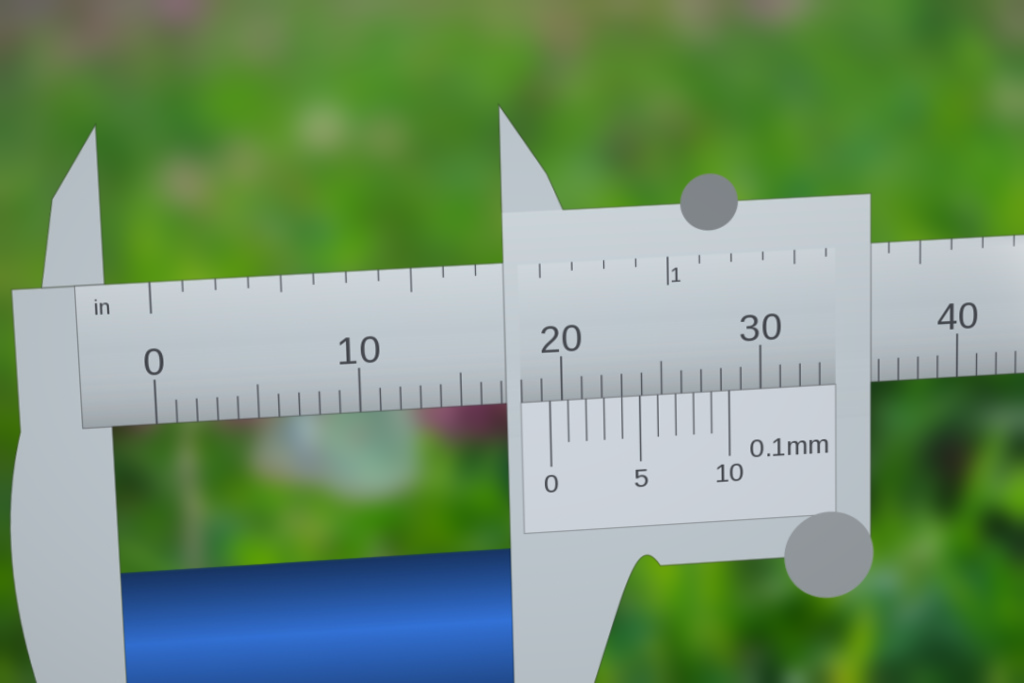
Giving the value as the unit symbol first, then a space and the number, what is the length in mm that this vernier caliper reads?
mm 19.4
